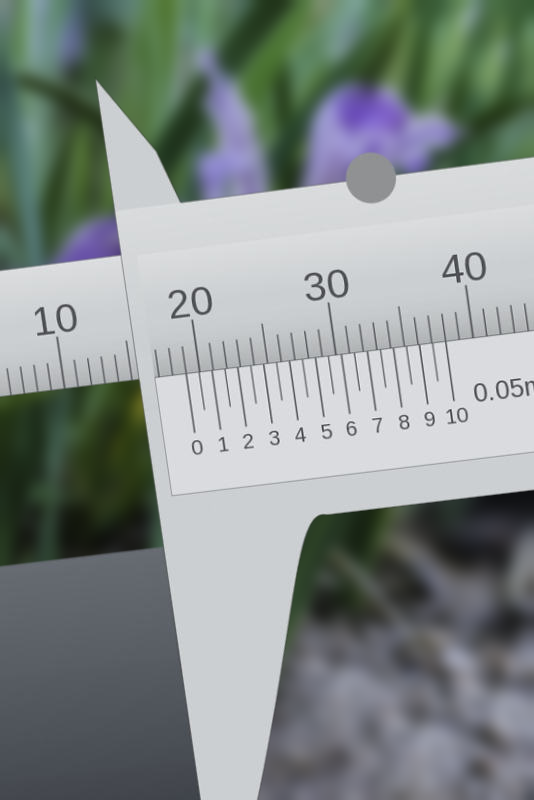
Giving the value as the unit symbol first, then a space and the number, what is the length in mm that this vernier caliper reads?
mm 19.0
